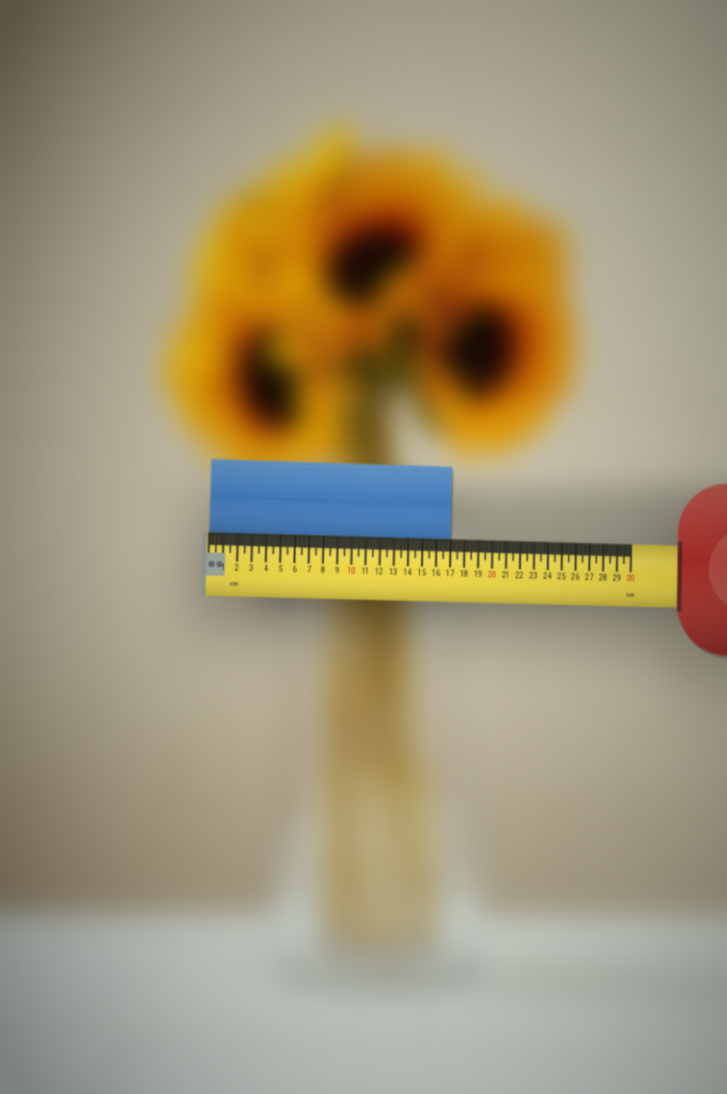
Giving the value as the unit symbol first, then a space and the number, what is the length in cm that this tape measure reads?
cm 17
